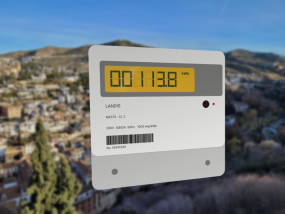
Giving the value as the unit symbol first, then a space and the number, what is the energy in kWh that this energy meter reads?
kWh 113.8
